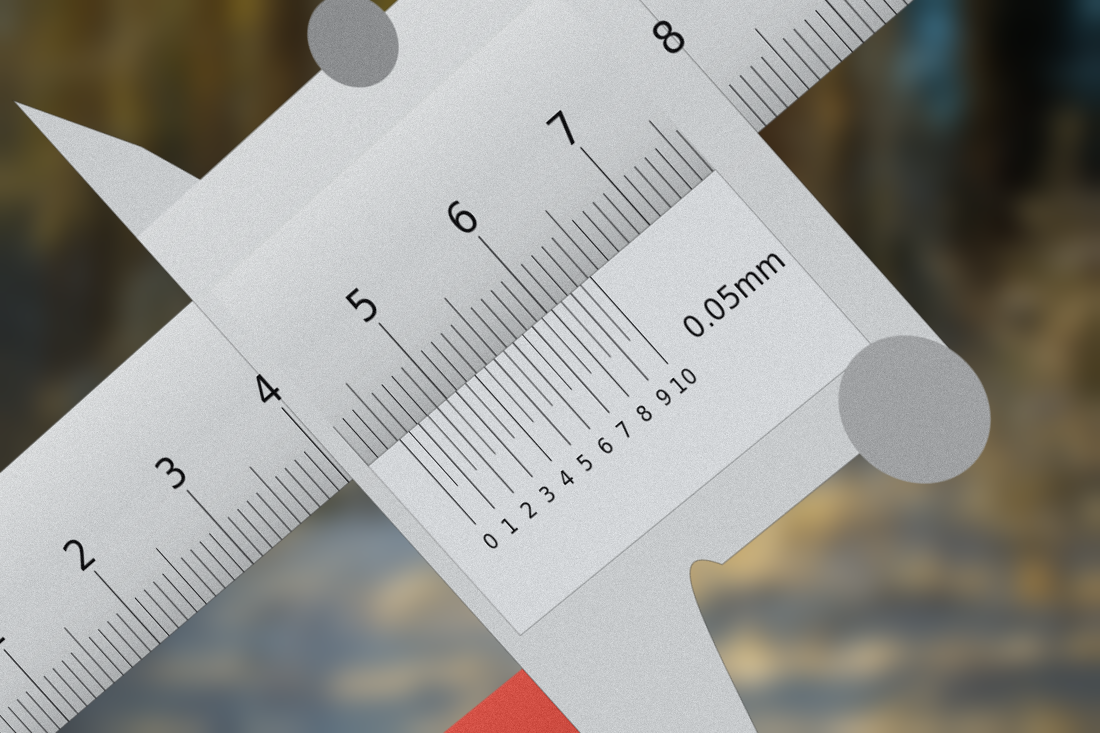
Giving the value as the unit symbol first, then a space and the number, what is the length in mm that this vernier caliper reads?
mm 45.2
